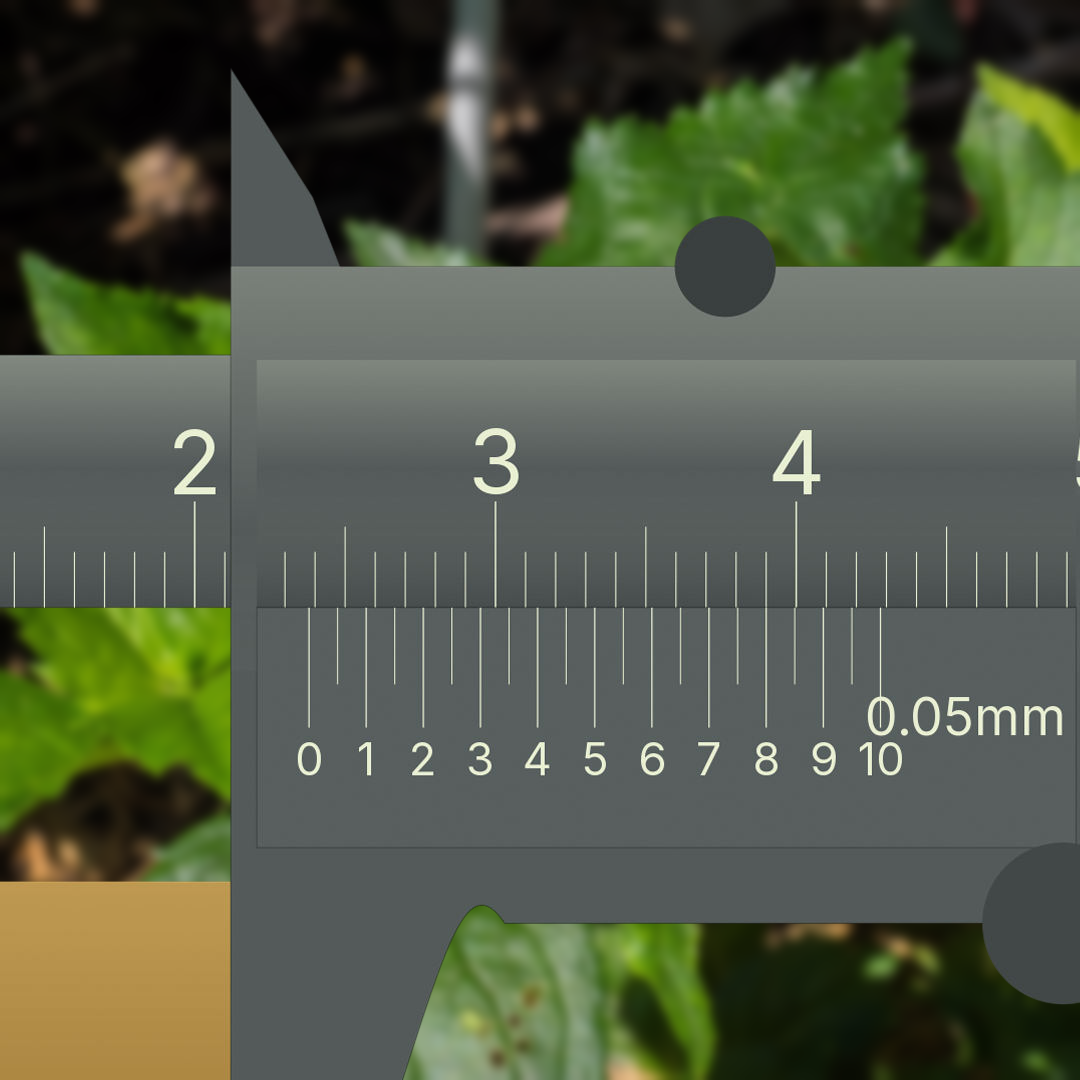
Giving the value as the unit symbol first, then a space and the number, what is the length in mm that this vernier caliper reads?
mm 23.80
